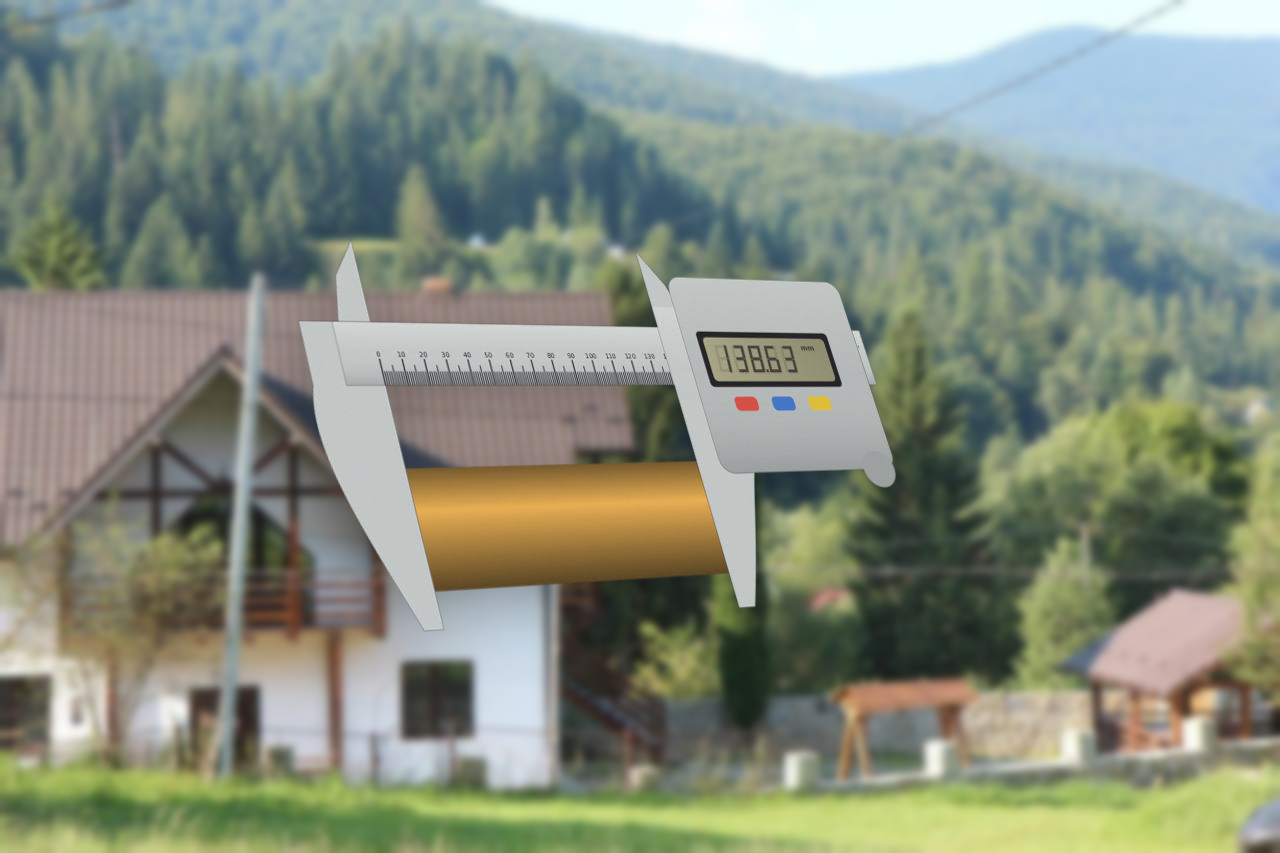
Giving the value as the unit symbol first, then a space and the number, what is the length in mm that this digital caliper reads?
mm 138.63
